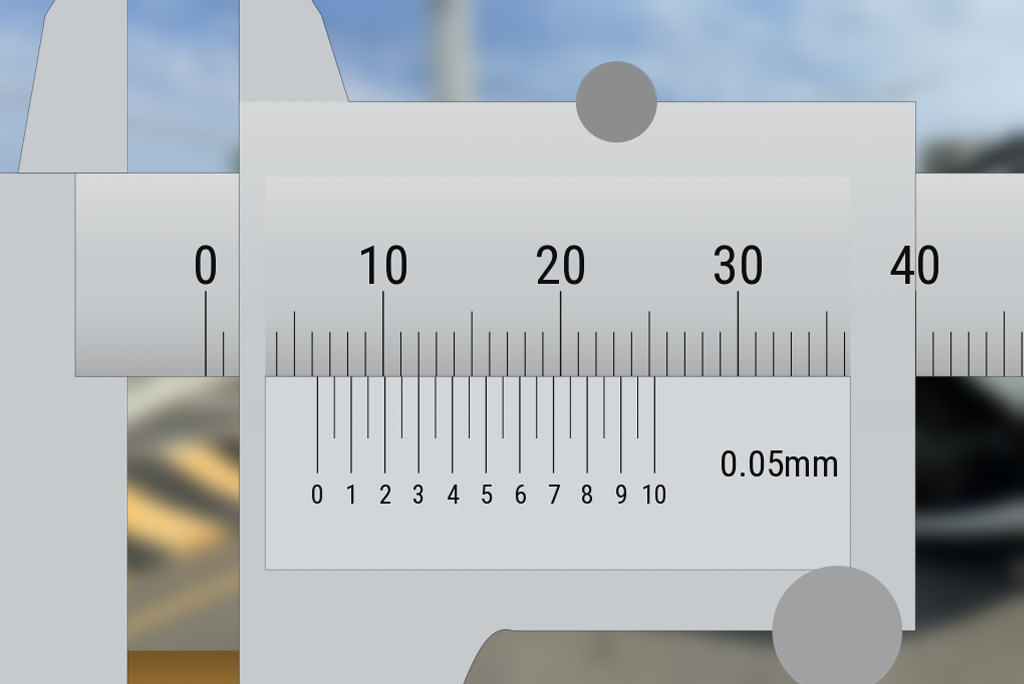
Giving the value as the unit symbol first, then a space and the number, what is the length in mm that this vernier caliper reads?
mm 6.3
